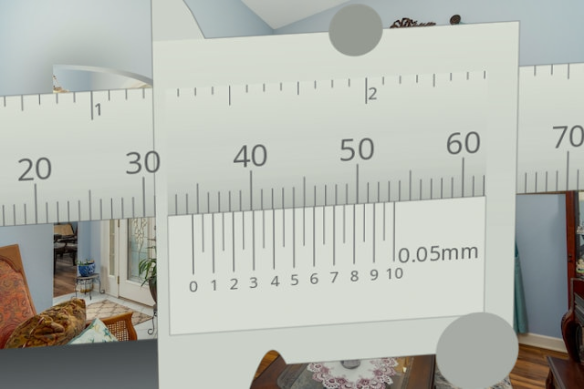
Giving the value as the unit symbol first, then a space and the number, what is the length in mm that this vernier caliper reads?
mm 34.5
